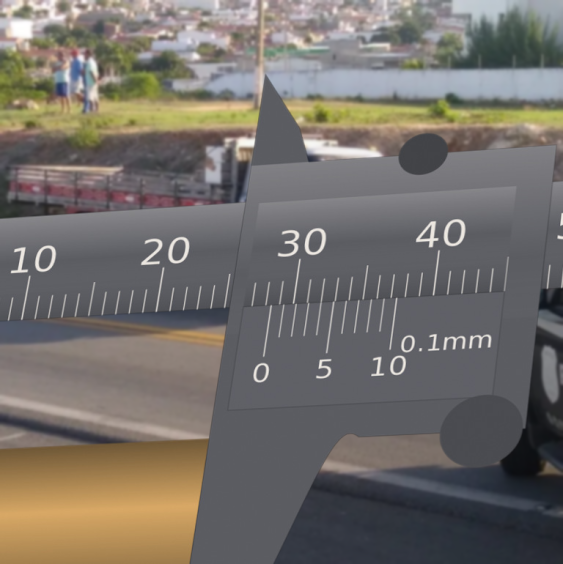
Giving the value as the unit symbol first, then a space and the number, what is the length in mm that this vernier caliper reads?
mm 28.4
